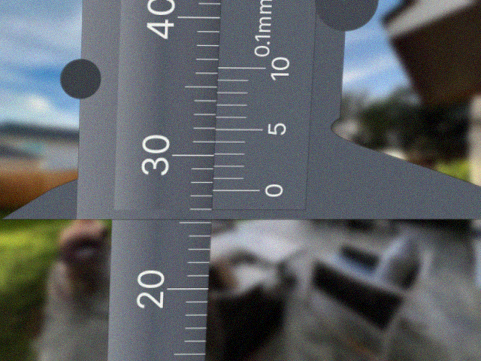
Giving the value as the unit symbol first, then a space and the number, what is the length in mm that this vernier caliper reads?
mm 27.4
